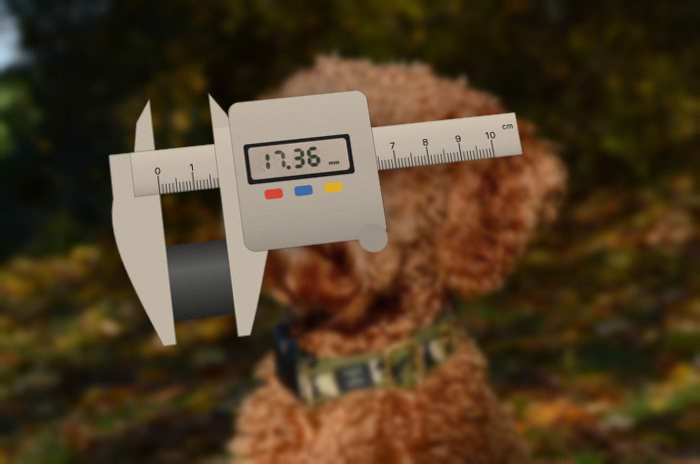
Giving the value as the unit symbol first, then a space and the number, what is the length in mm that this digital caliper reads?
mm 17.36
